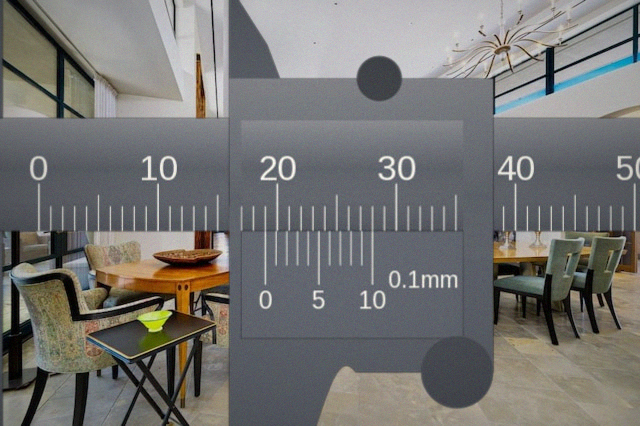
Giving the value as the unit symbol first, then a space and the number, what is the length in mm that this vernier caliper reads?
mm 19.0
